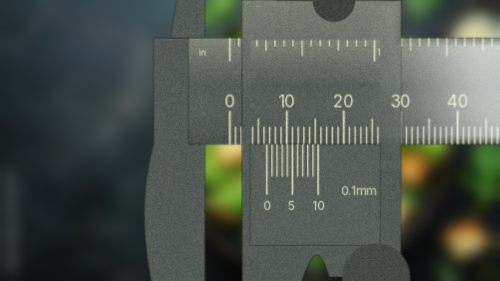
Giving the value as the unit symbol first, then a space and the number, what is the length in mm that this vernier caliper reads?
mm 6.5
